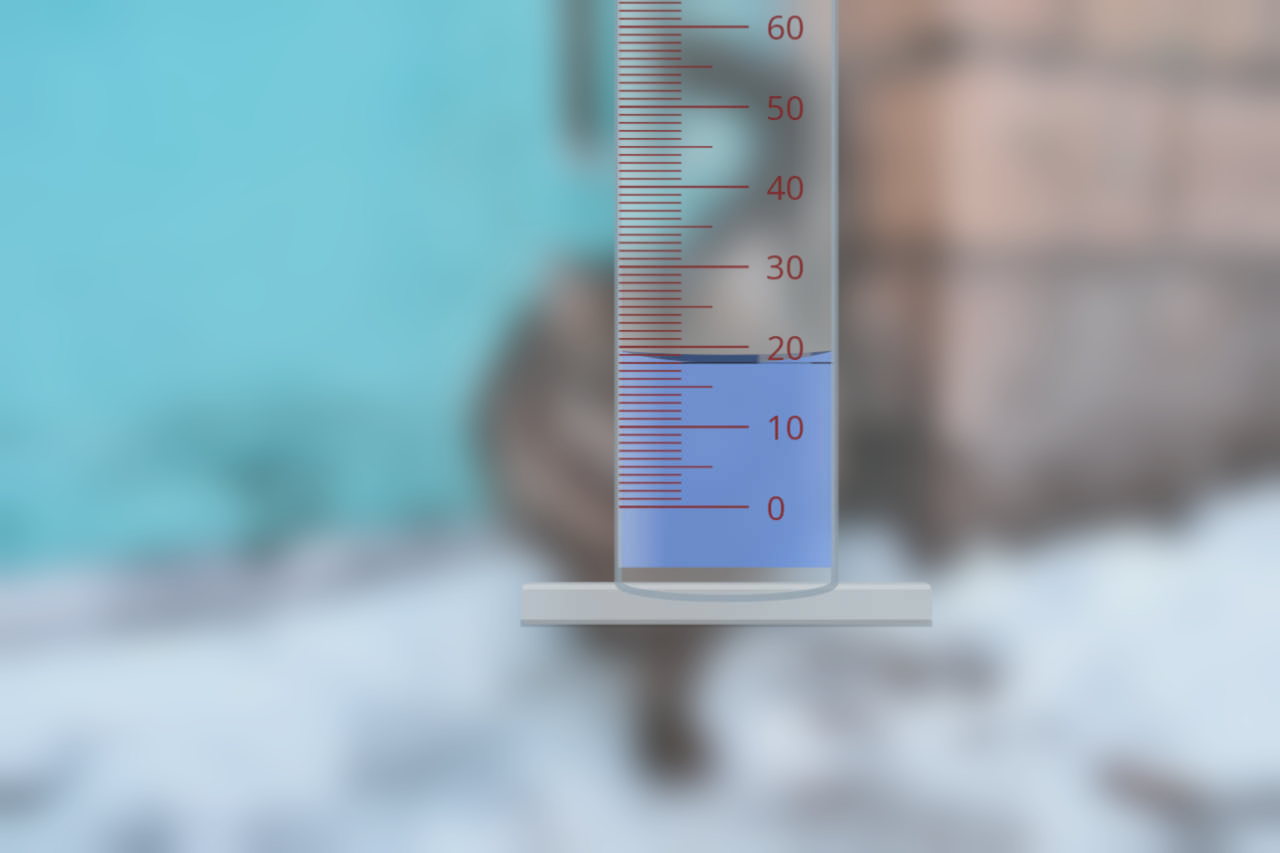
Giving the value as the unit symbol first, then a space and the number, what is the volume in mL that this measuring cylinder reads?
mL 18
